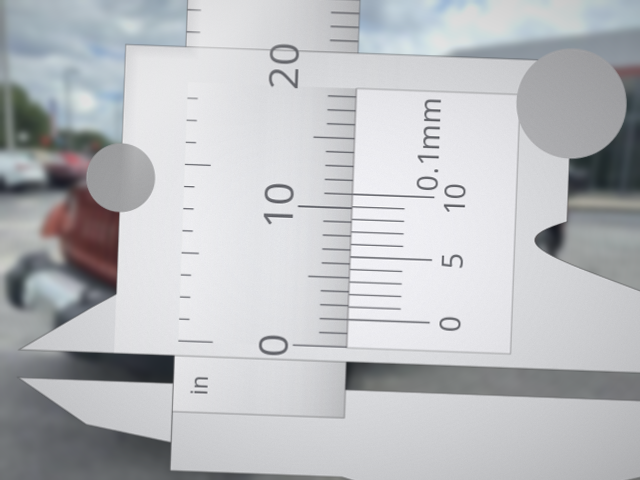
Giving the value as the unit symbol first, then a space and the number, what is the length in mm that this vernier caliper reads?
mm 2.0
